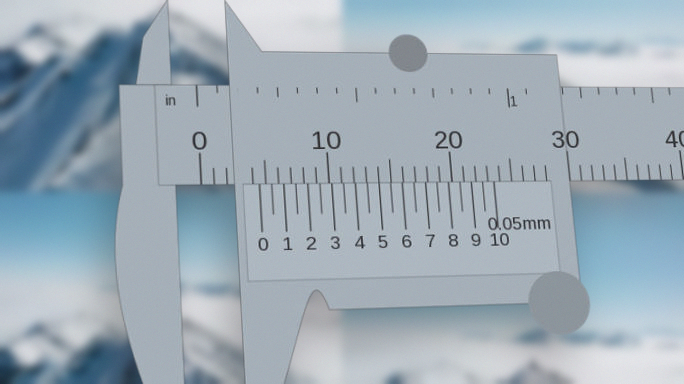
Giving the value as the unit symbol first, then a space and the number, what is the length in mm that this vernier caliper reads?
mm 4.5
